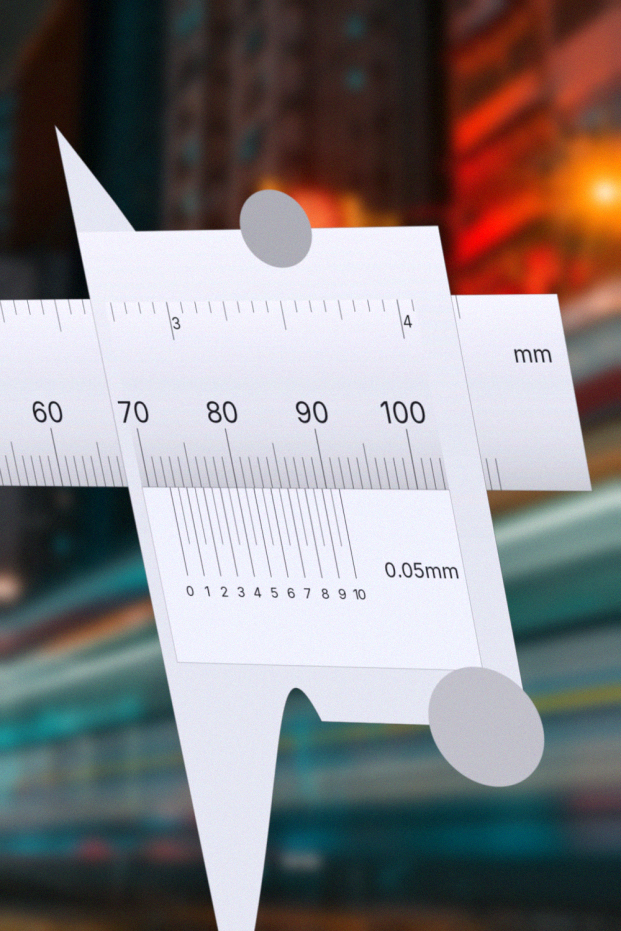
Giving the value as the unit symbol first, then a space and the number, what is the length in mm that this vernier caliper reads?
mm 72.4
